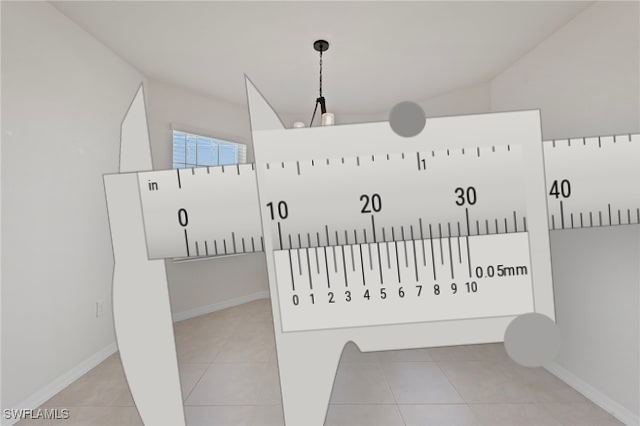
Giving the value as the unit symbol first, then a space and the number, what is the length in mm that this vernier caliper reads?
mm 10.8
